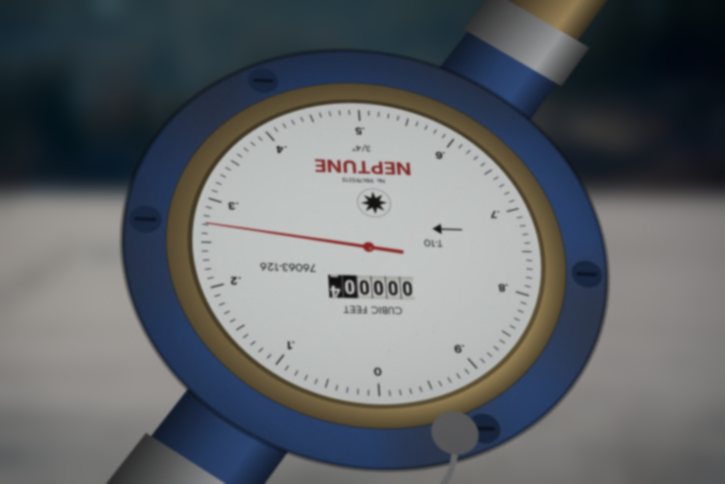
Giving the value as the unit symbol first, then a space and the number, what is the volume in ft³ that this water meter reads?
ft³ 4.27
